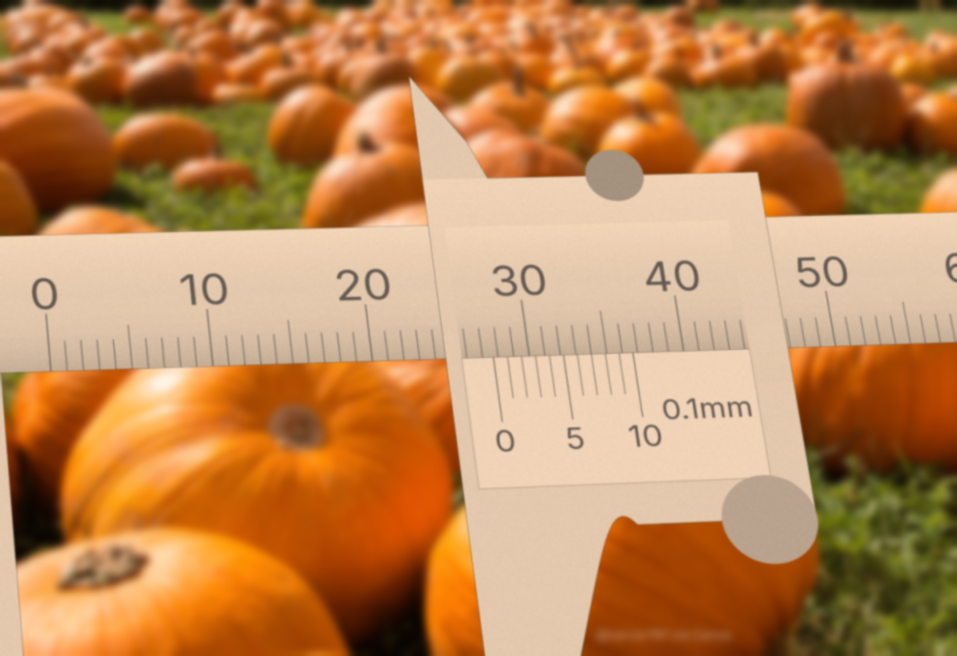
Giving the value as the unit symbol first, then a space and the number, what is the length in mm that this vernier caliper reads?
mm 27.7
